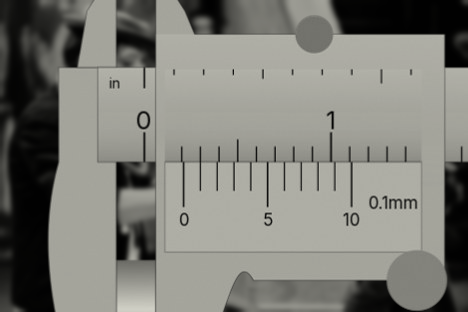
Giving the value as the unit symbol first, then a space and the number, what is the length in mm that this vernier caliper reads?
mm 2.1
